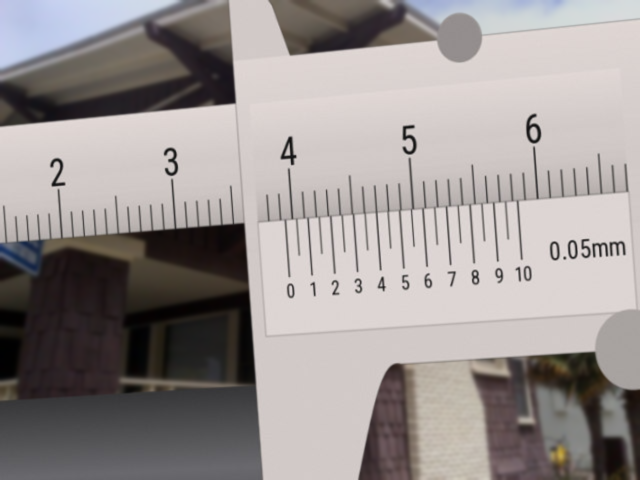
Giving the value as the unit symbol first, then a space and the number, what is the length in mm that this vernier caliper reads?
mm 39.4
